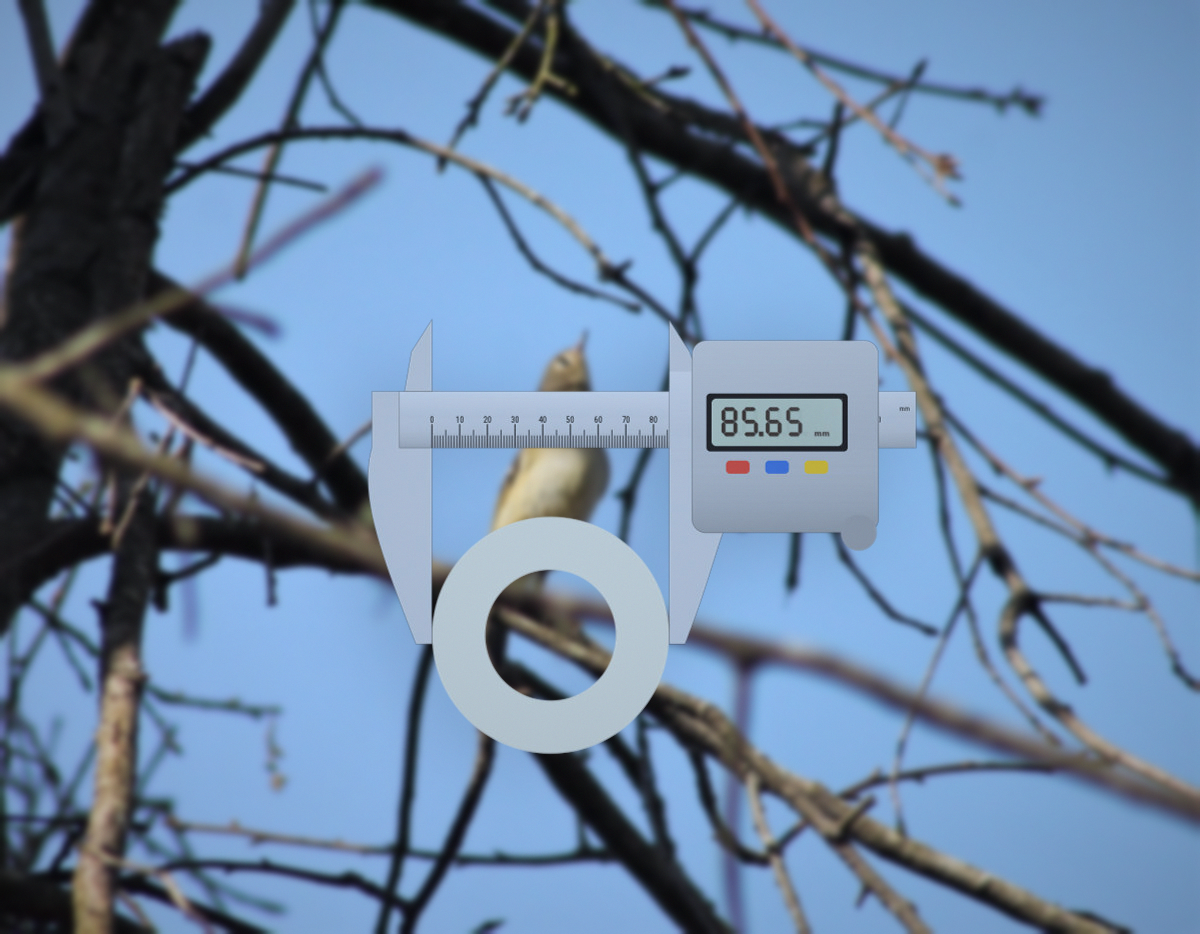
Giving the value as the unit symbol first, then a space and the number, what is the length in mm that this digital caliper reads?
mm 85.65
